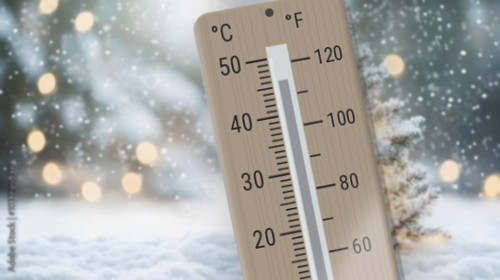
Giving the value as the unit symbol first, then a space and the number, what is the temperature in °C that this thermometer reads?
°C 46
